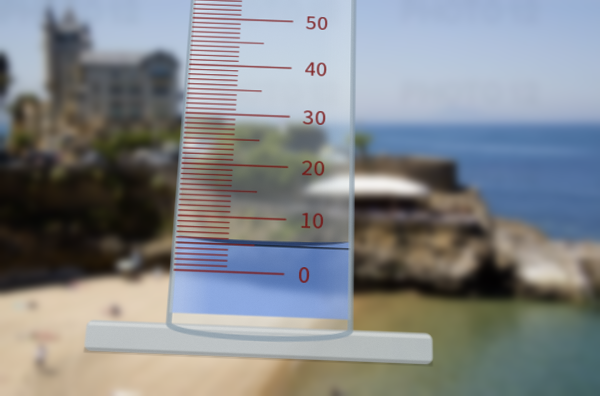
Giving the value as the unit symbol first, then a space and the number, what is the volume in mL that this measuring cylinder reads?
mL 5
